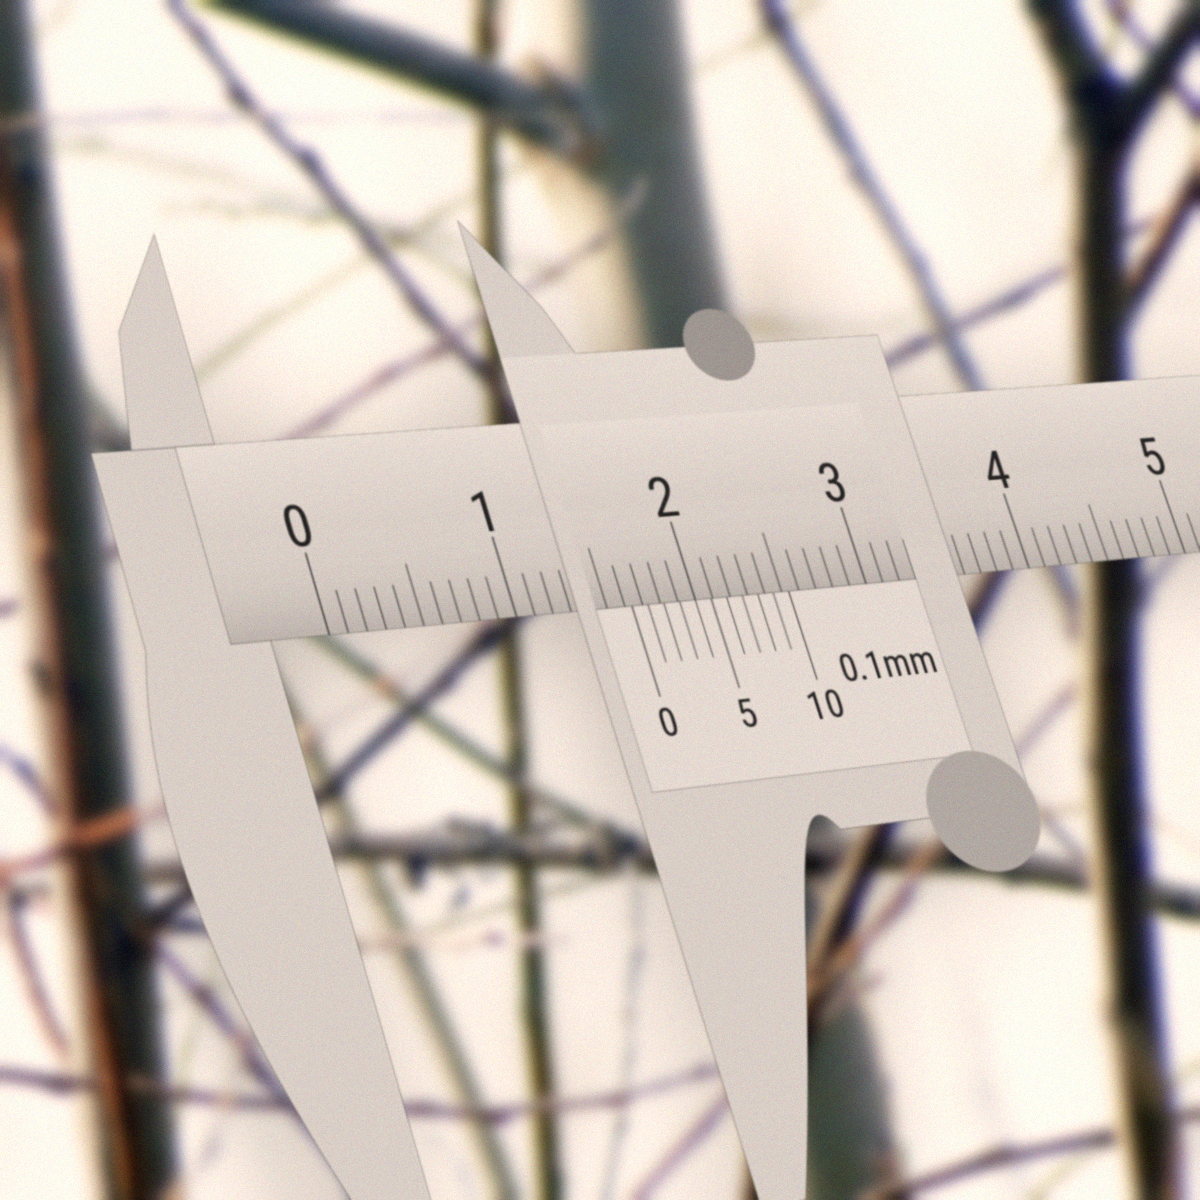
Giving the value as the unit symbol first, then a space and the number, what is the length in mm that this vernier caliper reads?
mm 16.4
